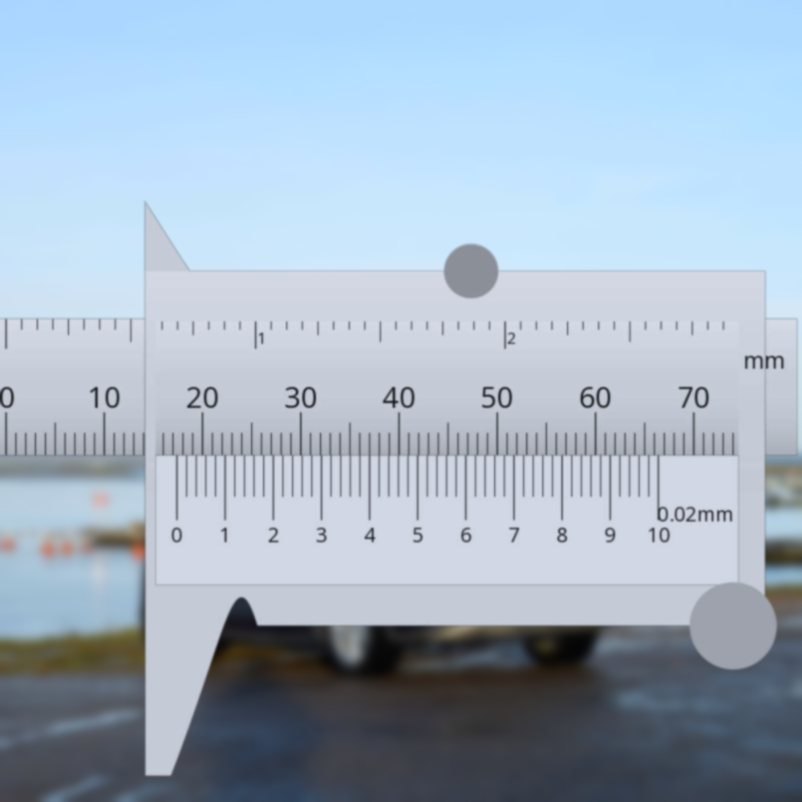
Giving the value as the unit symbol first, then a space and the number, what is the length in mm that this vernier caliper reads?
mm 17.4
